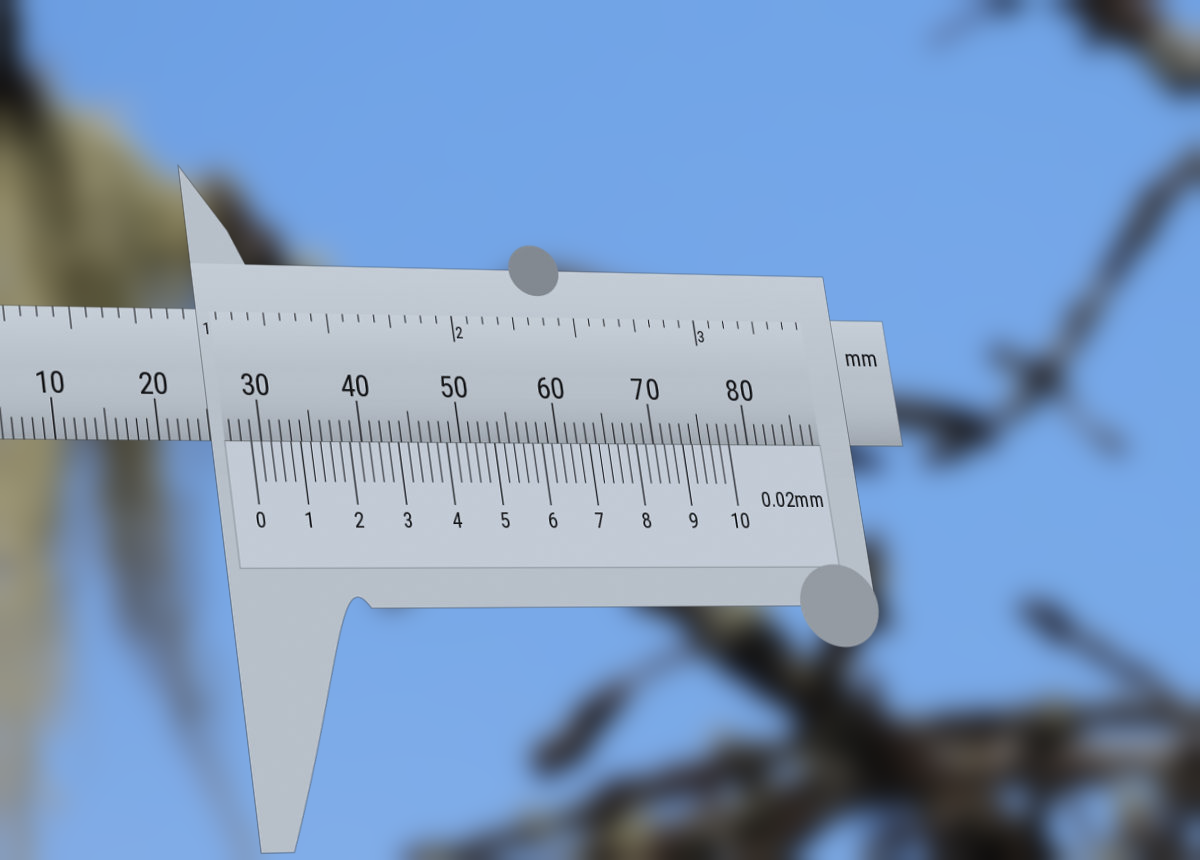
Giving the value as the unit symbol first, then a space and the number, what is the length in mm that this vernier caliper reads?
mm 29.0
